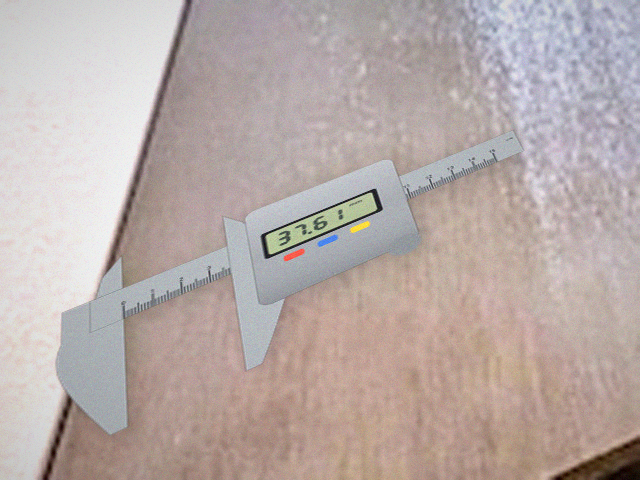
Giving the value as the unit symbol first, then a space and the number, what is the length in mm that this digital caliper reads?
mm 37.61
